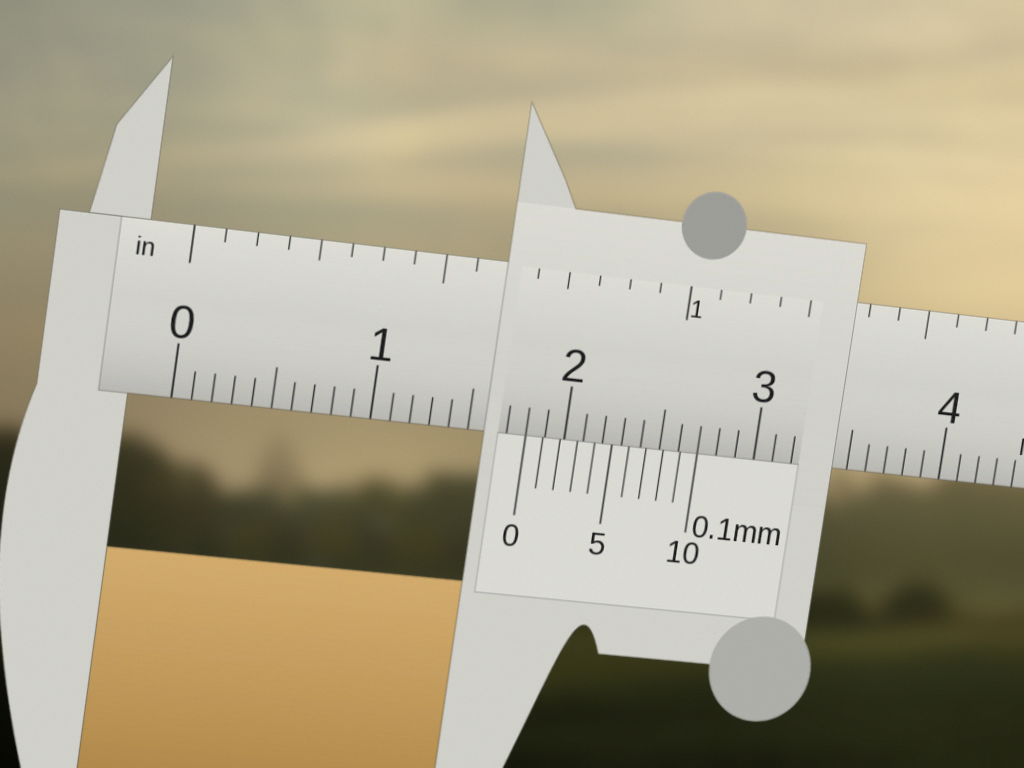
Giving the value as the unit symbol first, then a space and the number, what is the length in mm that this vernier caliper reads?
mm 18.0
